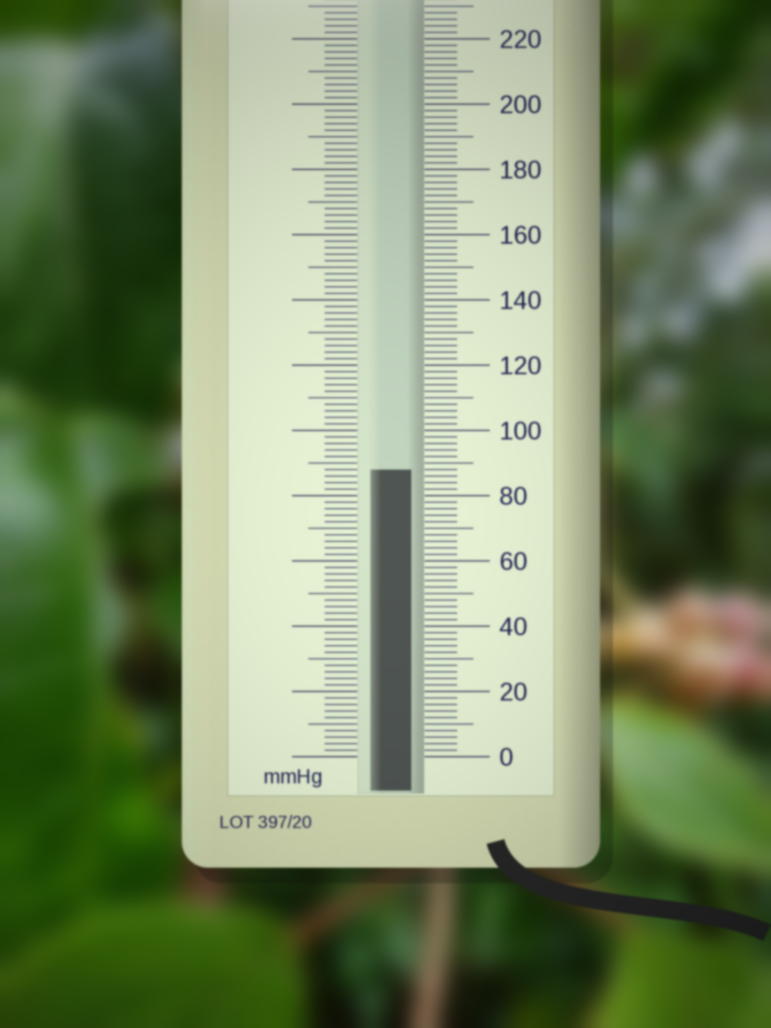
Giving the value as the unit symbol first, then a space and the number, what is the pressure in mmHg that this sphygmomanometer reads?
mmHg 88
